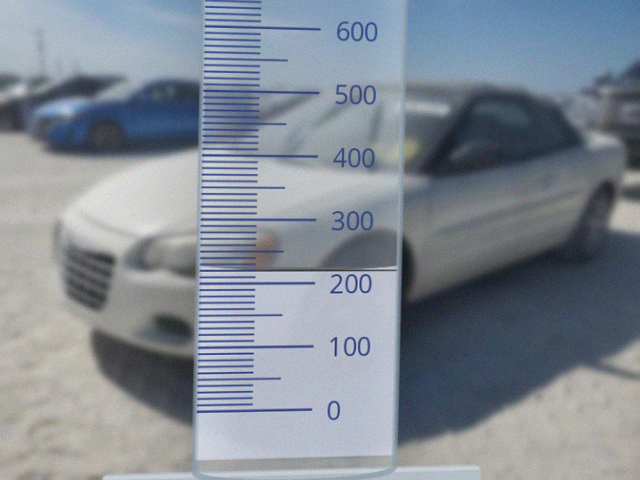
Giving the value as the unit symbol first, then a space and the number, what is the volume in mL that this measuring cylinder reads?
mL 220
